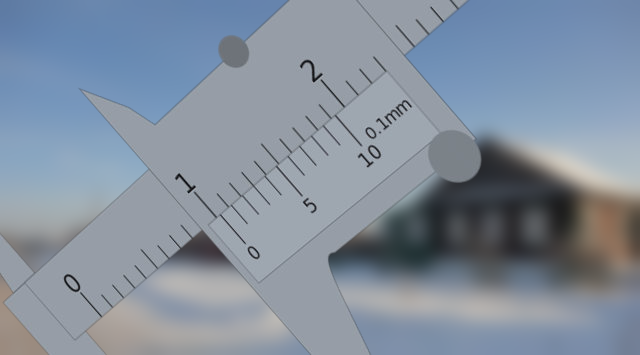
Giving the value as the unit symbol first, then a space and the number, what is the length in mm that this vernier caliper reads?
mm 10.3
